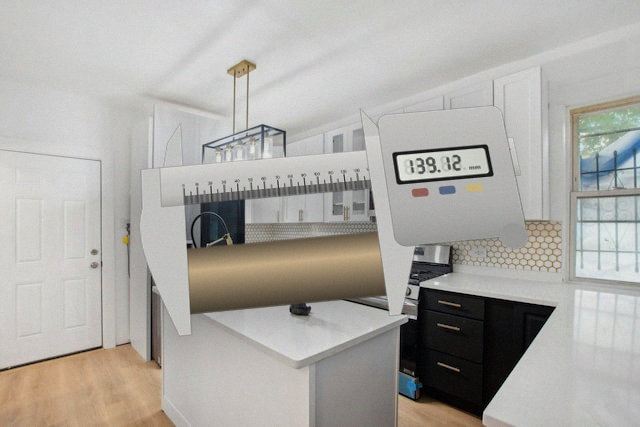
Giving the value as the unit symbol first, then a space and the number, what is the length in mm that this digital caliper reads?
mm 139.12
